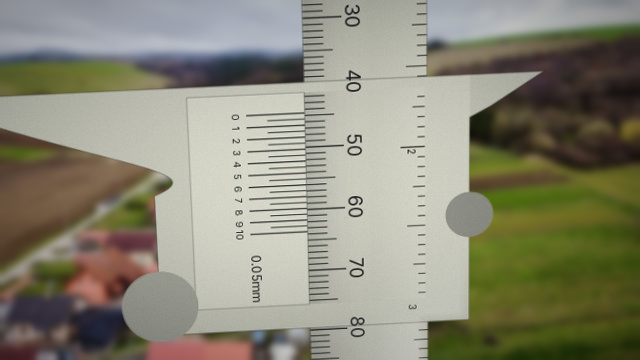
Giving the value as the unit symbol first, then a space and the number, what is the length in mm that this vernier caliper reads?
mm 44.6
